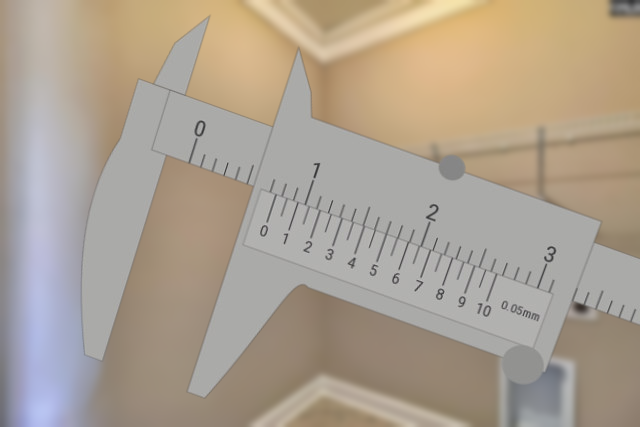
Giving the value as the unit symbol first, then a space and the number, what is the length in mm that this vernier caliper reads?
mm 7.5
